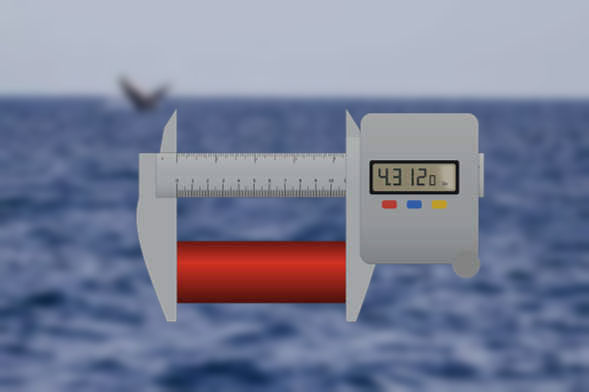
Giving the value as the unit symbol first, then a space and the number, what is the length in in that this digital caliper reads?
in 4.3120
